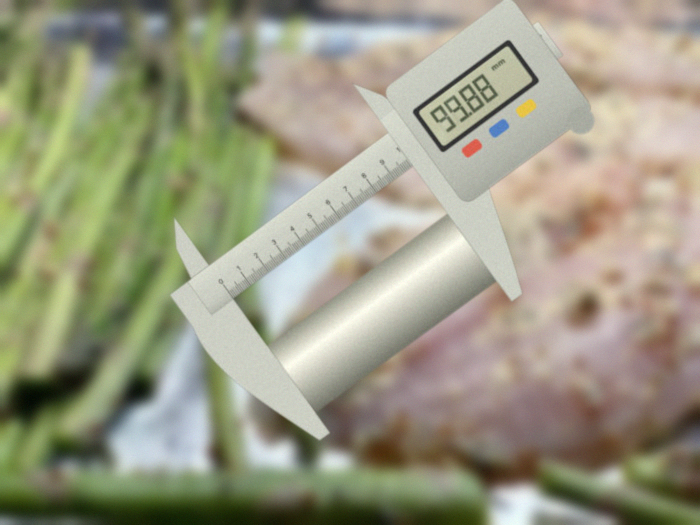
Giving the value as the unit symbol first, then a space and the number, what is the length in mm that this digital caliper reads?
mm 99.88
